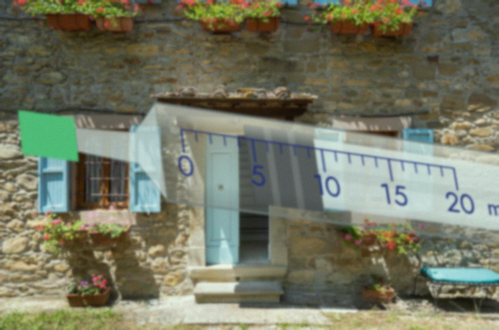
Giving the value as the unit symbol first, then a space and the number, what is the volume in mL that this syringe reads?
mL 4.5
